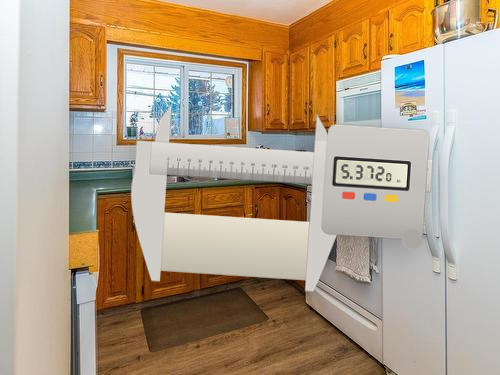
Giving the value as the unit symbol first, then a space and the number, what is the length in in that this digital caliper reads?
in 5.3720
